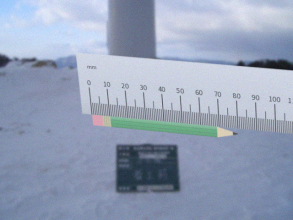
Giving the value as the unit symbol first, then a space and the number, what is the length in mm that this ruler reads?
mm 80
